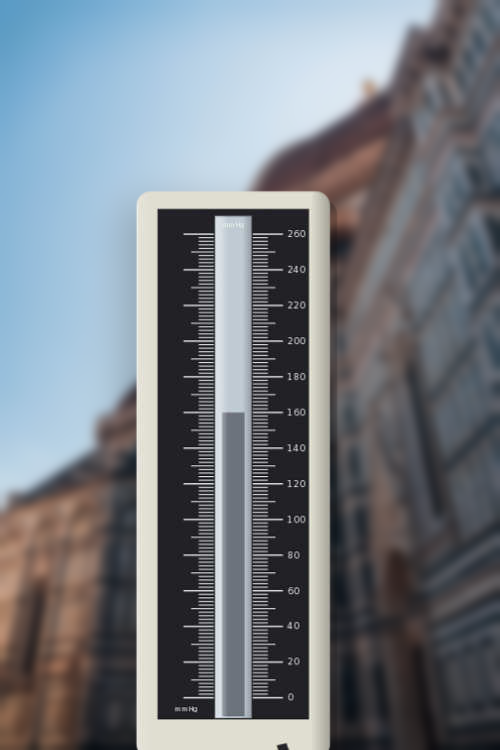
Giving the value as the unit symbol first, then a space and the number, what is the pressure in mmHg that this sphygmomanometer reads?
mmHg 160
